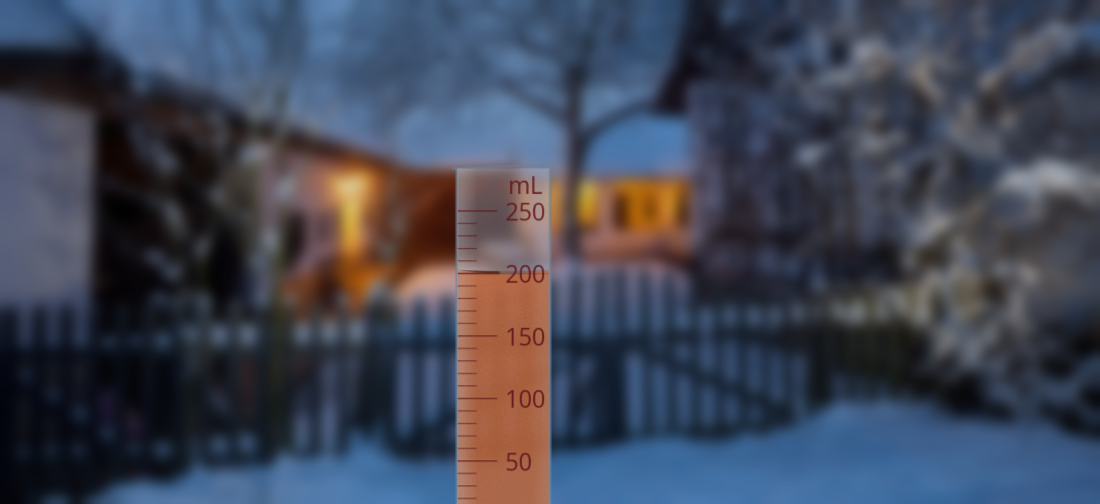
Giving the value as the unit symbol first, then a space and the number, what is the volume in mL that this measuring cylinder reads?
mL 200
